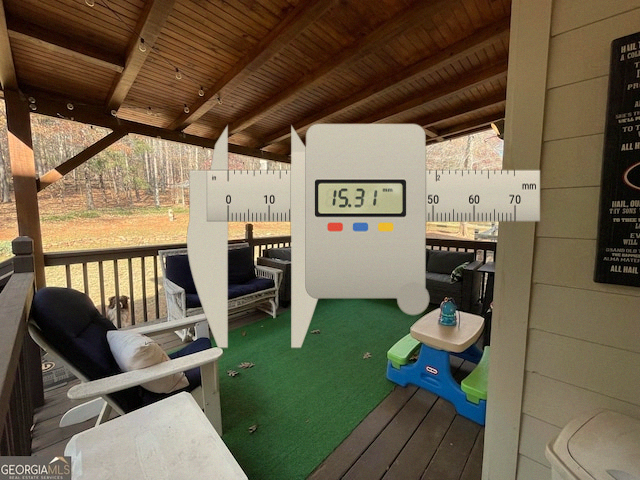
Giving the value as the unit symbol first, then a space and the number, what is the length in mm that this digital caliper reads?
mm 15.31
